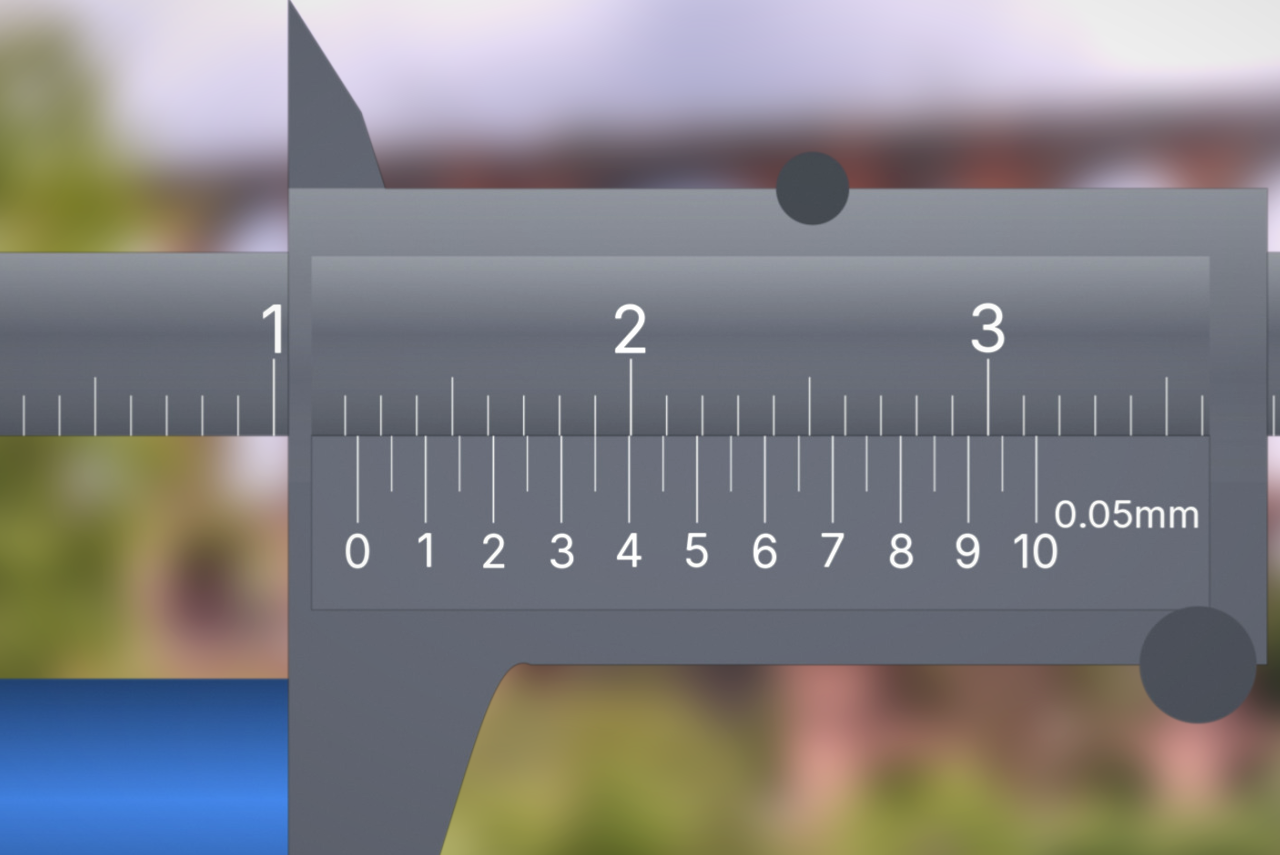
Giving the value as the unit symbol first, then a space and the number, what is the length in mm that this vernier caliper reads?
mm 12.35
